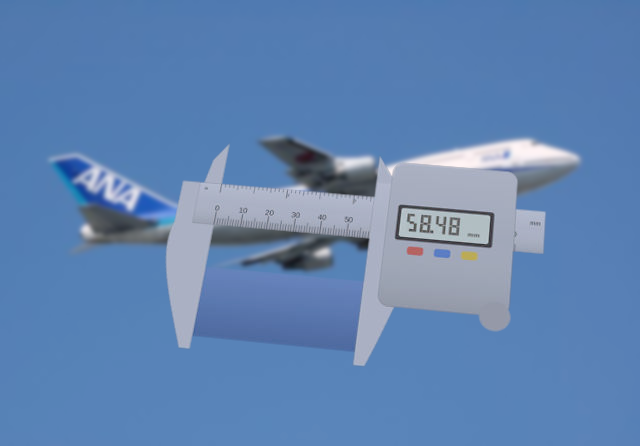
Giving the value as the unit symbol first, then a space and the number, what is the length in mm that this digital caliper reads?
mm 58.48
